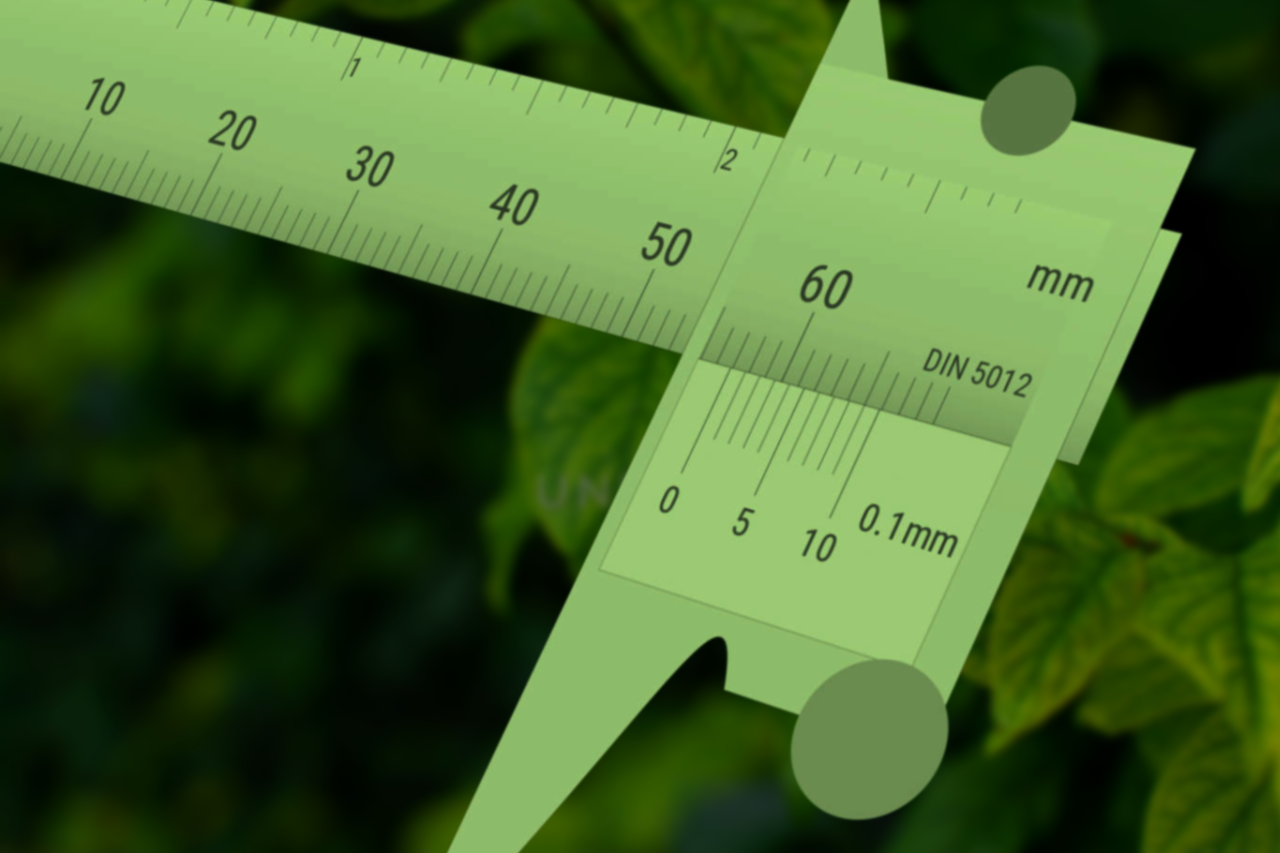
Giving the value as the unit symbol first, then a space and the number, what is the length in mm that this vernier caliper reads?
mm 56.9
